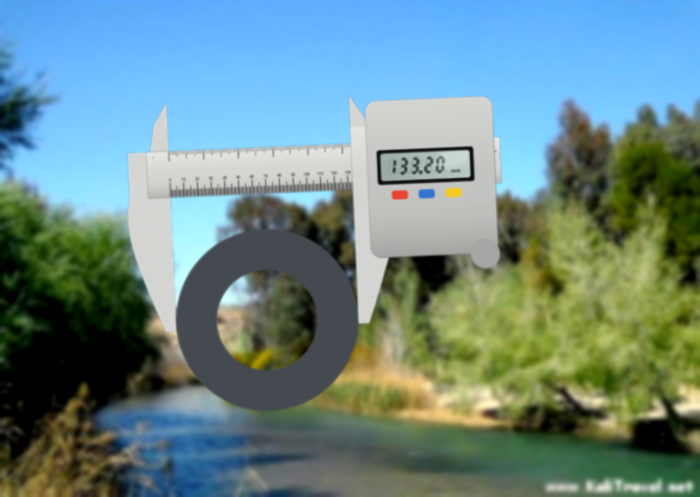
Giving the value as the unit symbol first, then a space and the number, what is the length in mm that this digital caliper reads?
mm 133.20
